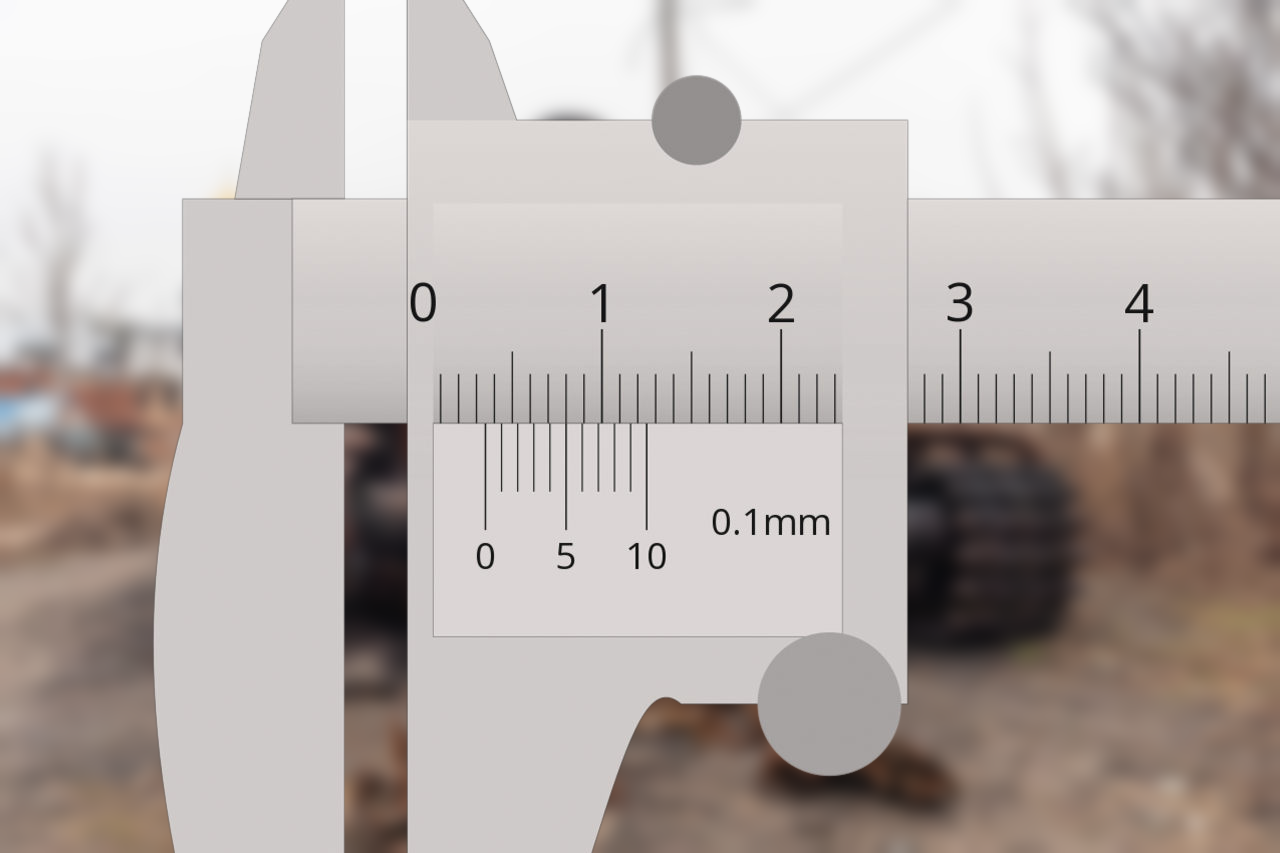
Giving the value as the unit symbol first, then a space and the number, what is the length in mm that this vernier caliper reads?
mm 3.5
